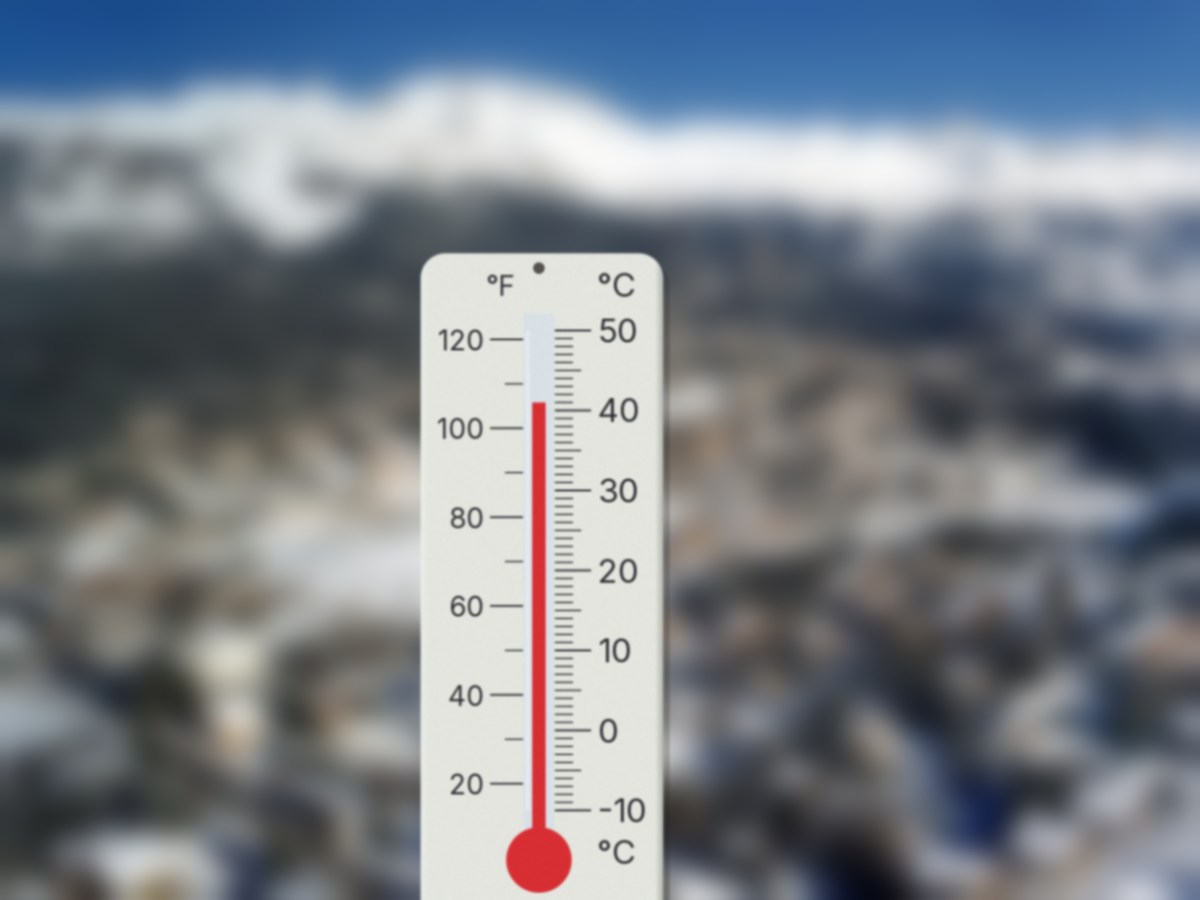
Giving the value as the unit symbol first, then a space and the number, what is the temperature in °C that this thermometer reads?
°C 41
